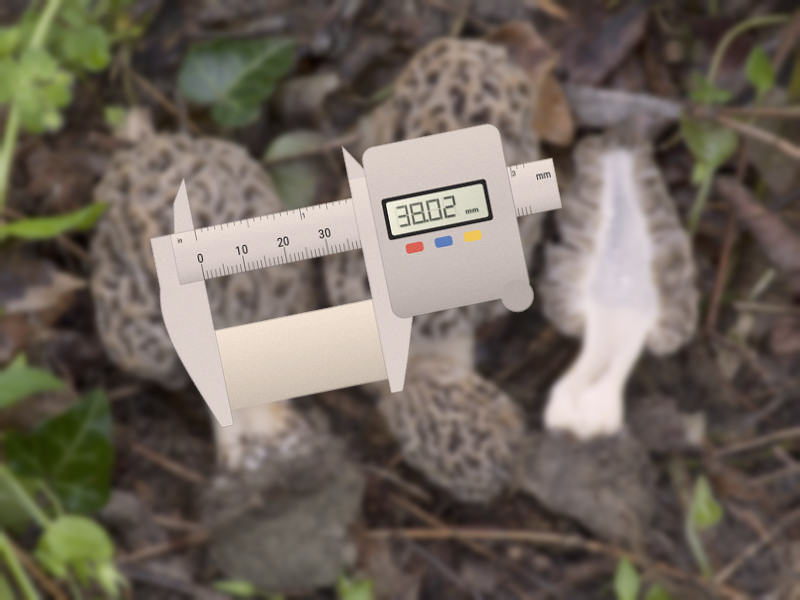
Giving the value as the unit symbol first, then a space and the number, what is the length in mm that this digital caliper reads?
mm 38.02
